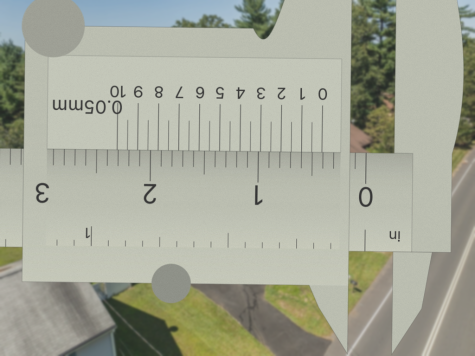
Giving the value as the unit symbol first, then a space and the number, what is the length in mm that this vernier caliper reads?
mm 4.1
